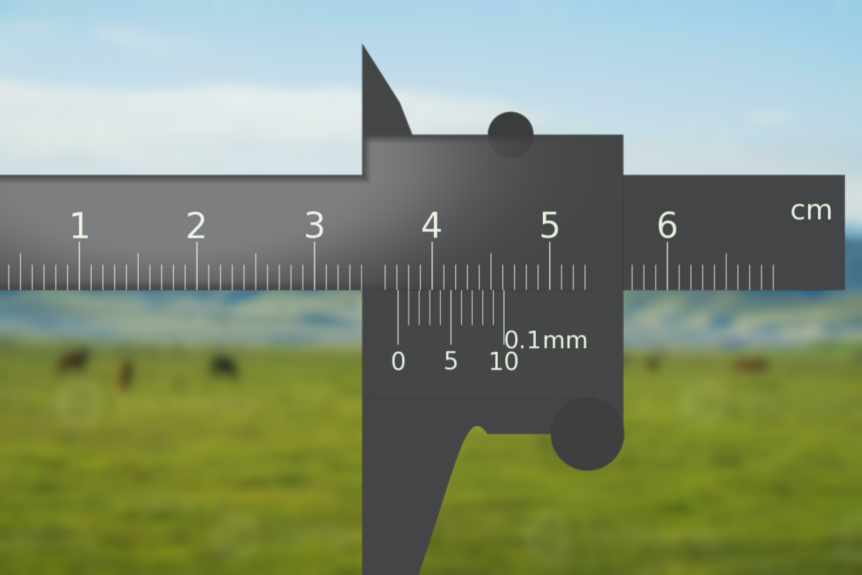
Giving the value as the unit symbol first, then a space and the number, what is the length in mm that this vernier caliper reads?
mm 37.1
